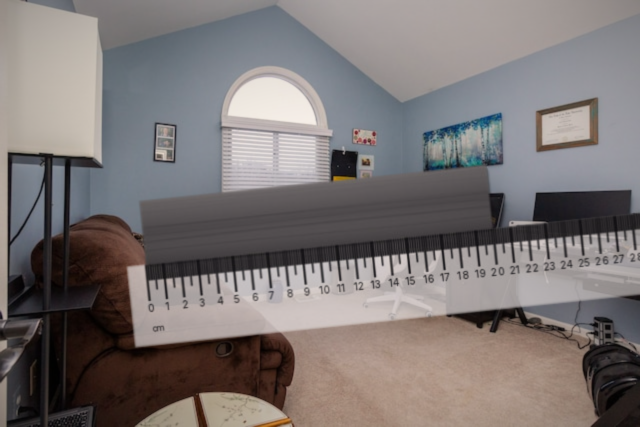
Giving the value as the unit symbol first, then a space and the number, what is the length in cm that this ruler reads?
cm 20
